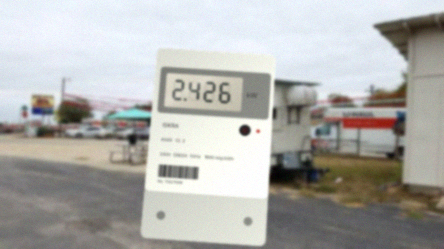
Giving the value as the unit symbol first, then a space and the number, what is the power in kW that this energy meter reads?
kW 2.426
